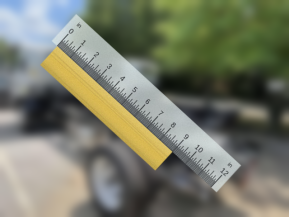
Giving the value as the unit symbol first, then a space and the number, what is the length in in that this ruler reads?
in 9
